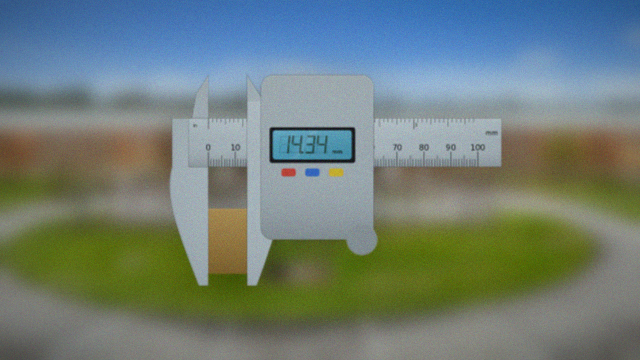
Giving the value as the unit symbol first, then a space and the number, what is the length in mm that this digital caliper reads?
mm 14.34
